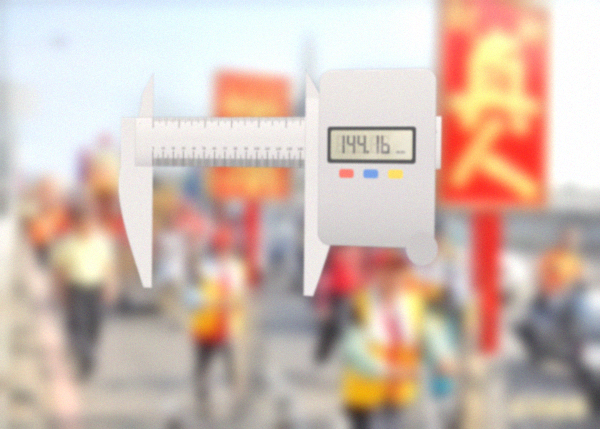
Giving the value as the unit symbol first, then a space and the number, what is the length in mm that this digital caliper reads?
mm 144.16
